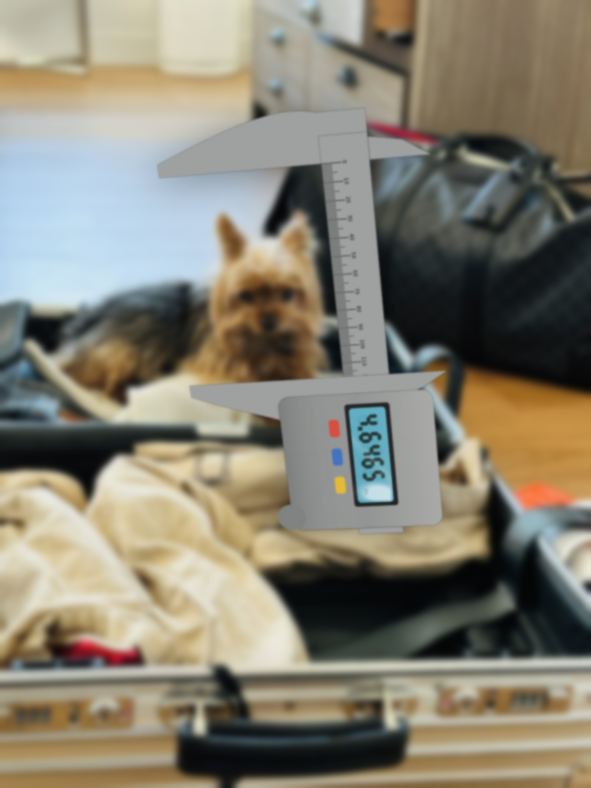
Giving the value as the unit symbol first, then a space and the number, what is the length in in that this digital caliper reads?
in 4.6465
